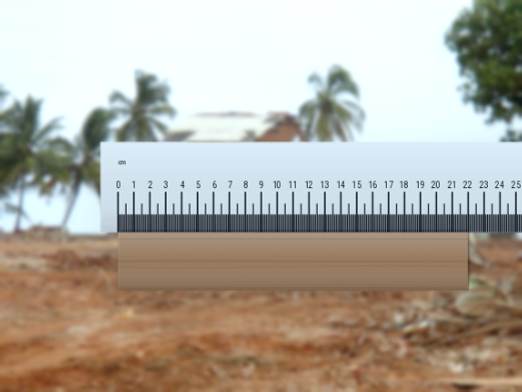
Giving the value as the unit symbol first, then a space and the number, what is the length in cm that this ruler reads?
cm 22
